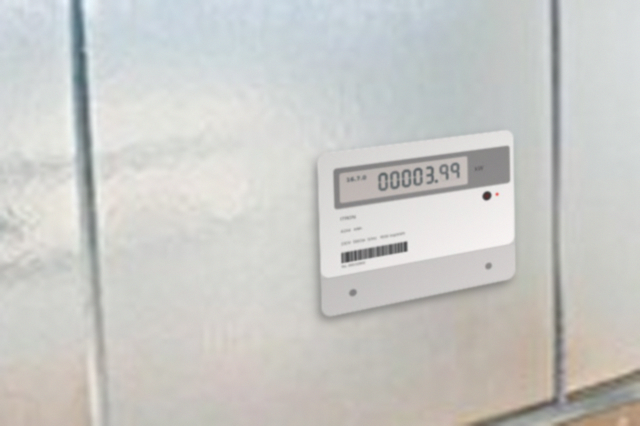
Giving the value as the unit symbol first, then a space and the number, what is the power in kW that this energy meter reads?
kW 3.99
